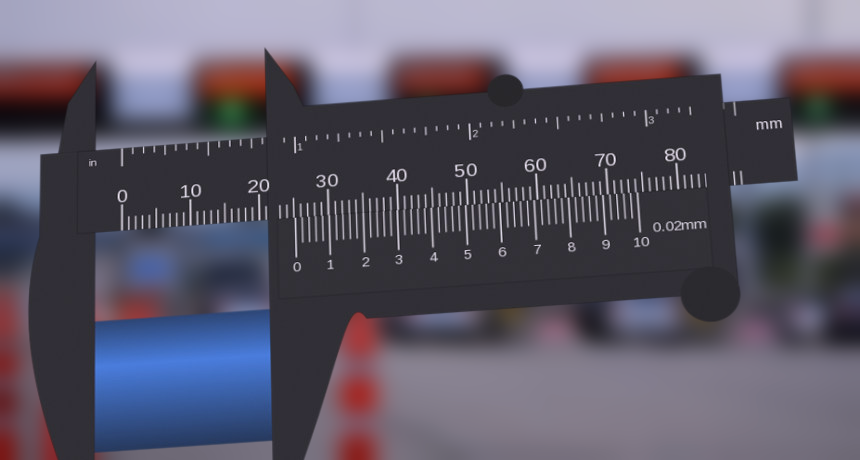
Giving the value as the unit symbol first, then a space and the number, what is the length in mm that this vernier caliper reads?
mm 25.2
